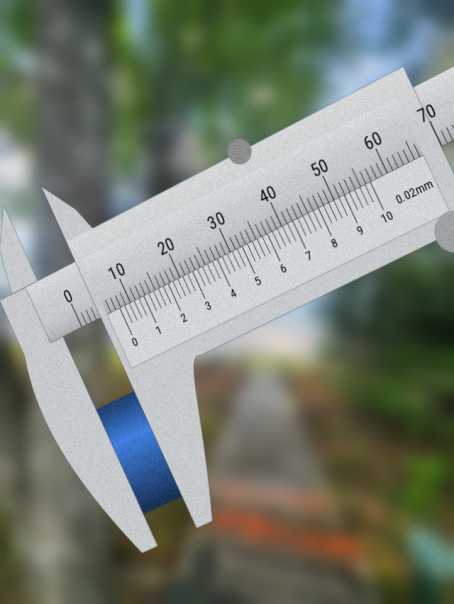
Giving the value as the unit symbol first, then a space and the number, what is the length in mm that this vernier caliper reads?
mm 7.8
